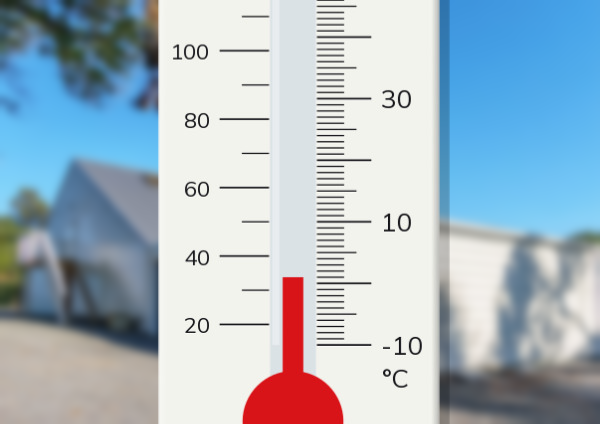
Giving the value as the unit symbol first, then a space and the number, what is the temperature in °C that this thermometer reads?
°C 1
